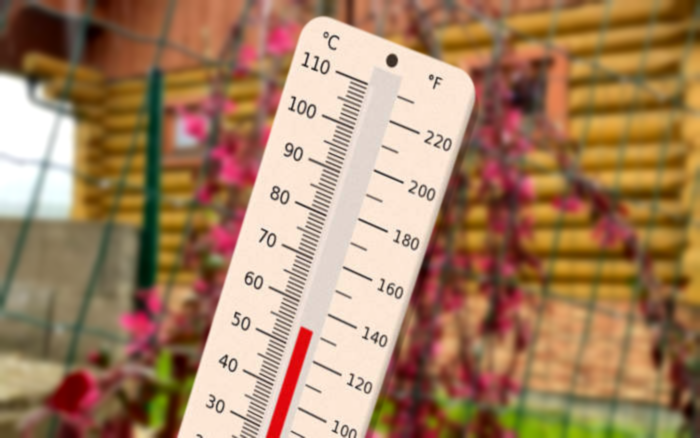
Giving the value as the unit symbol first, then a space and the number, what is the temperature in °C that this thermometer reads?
°C 55
